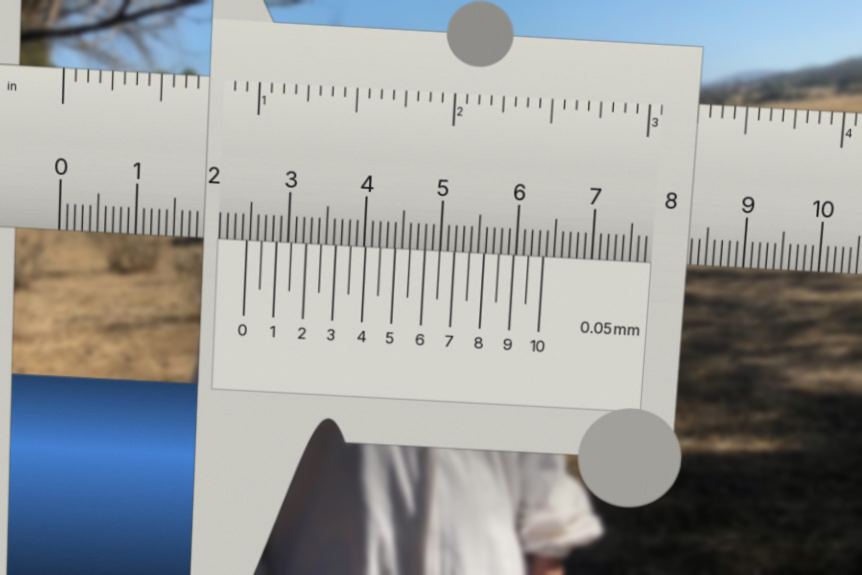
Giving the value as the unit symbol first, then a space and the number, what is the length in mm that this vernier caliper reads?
mm 24.6
